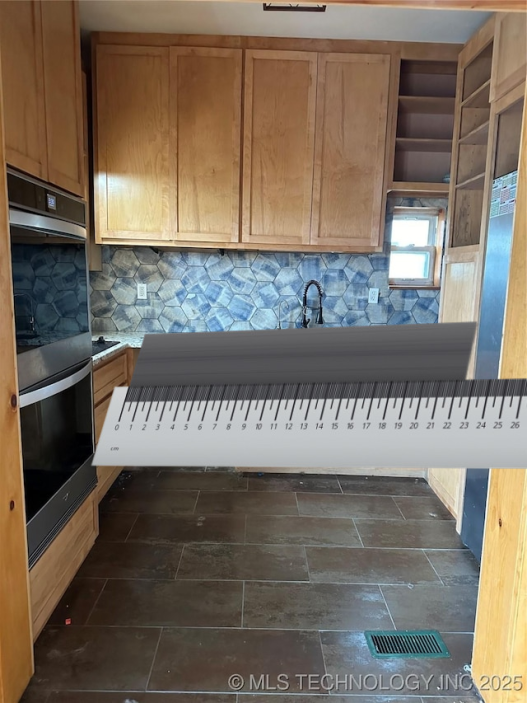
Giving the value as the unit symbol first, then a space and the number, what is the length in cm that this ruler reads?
cm 22.5
